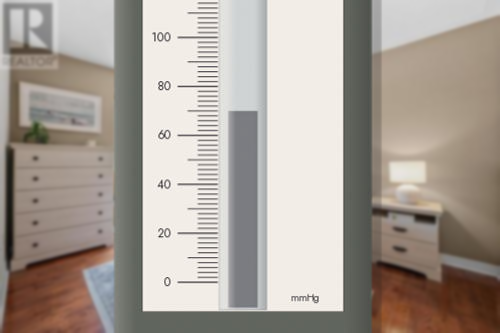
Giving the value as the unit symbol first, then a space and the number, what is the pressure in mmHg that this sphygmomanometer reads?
mmHg 70
